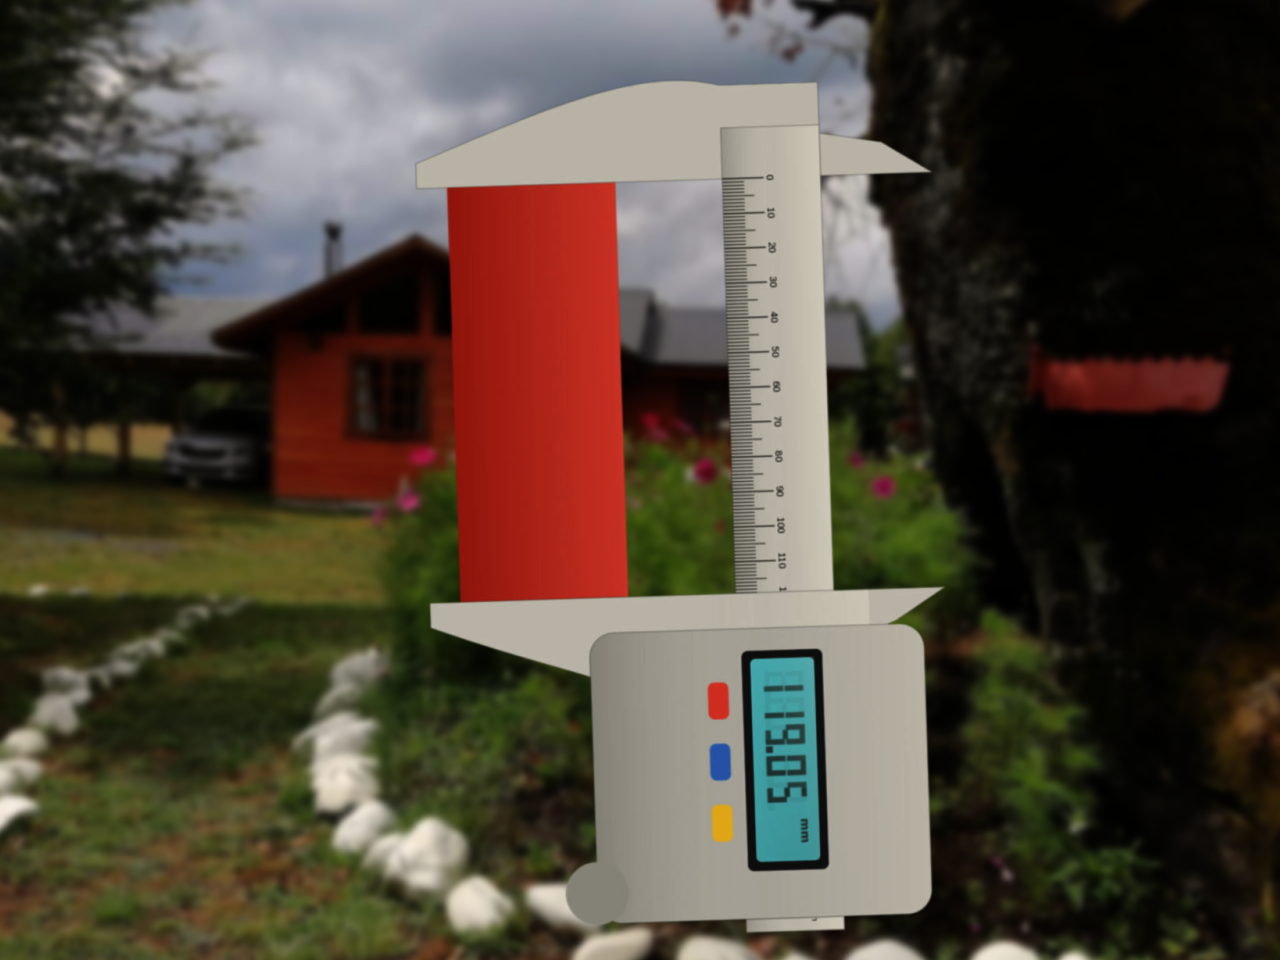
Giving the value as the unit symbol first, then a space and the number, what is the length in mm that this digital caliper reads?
mm 119.05
